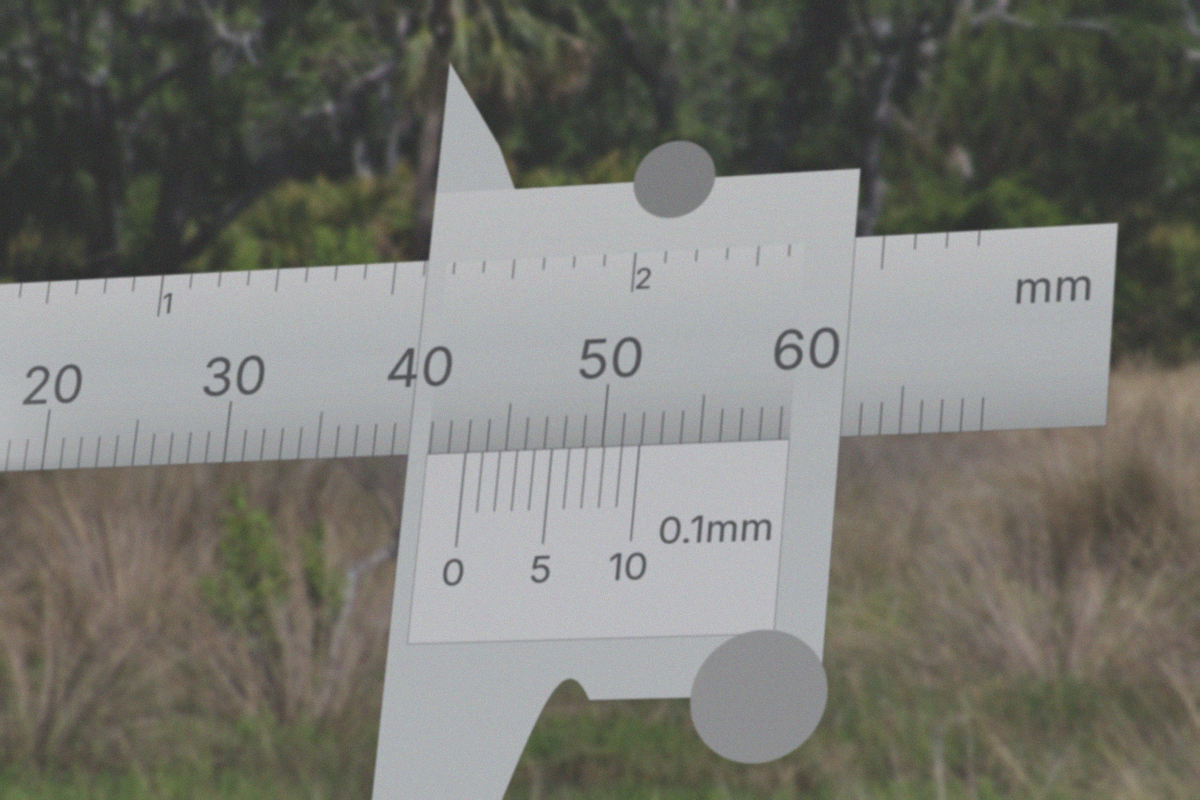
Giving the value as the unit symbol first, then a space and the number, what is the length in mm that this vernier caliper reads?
mm 42.9
